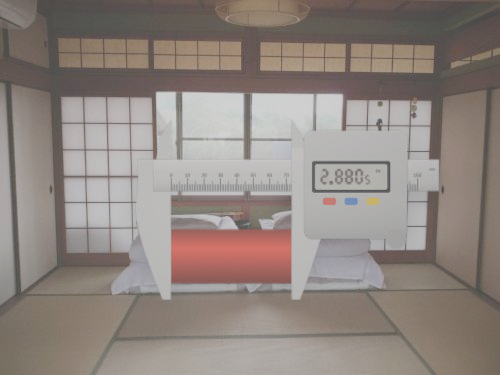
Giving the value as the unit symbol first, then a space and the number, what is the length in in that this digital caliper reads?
in 2.8805
